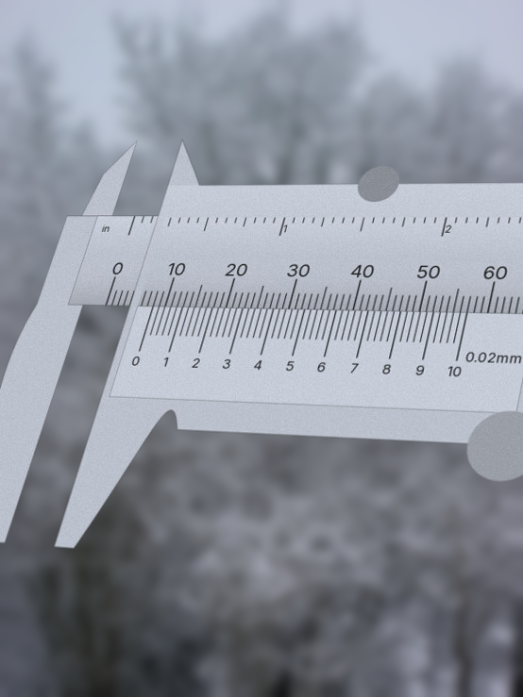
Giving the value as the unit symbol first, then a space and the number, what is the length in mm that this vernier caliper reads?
mm 8.0
